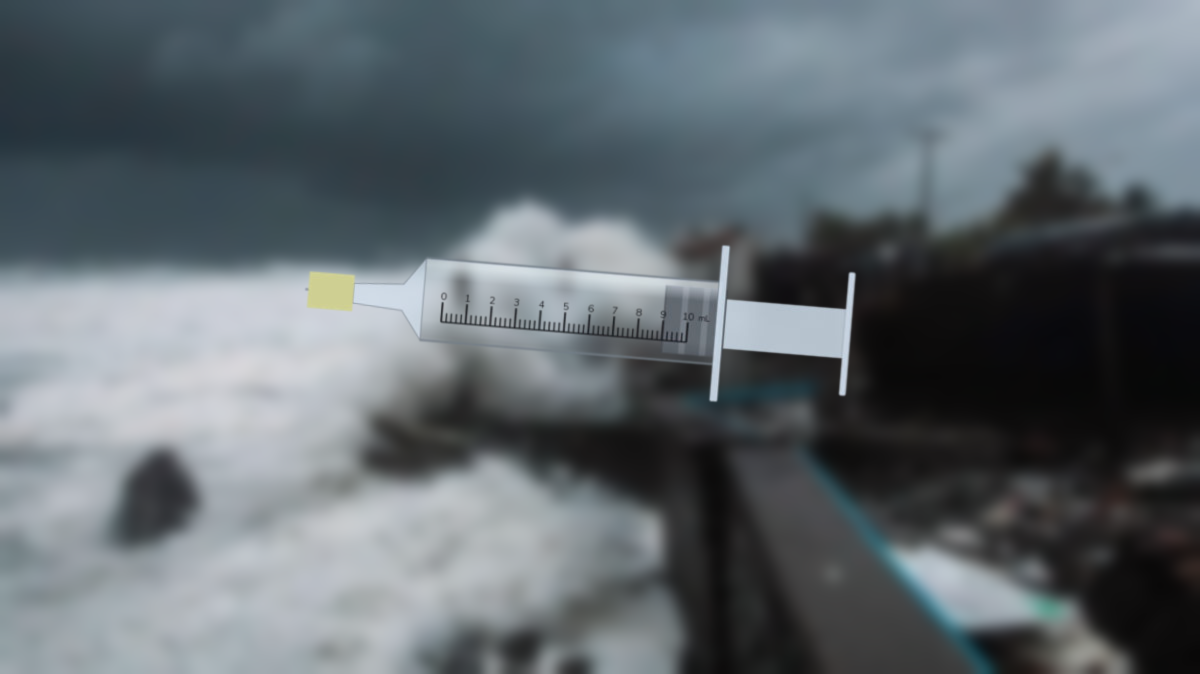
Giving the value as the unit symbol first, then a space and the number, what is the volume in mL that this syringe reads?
mL 9
